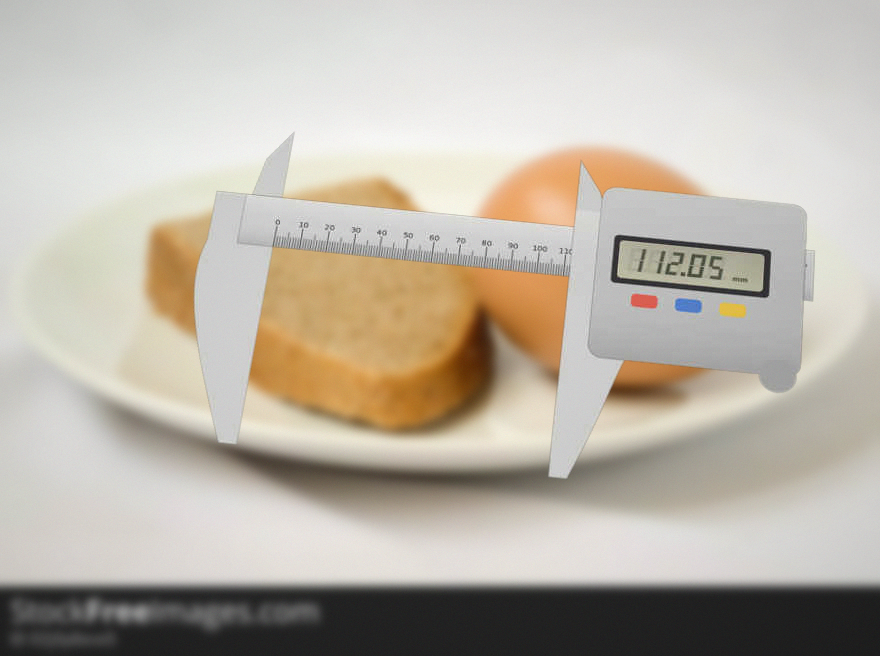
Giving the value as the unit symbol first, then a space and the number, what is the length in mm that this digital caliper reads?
mm 112.05
